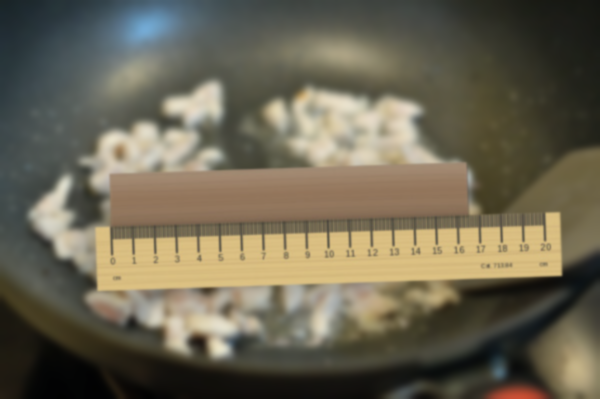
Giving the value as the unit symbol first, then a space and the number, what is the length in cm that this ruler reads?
cm 16.5
